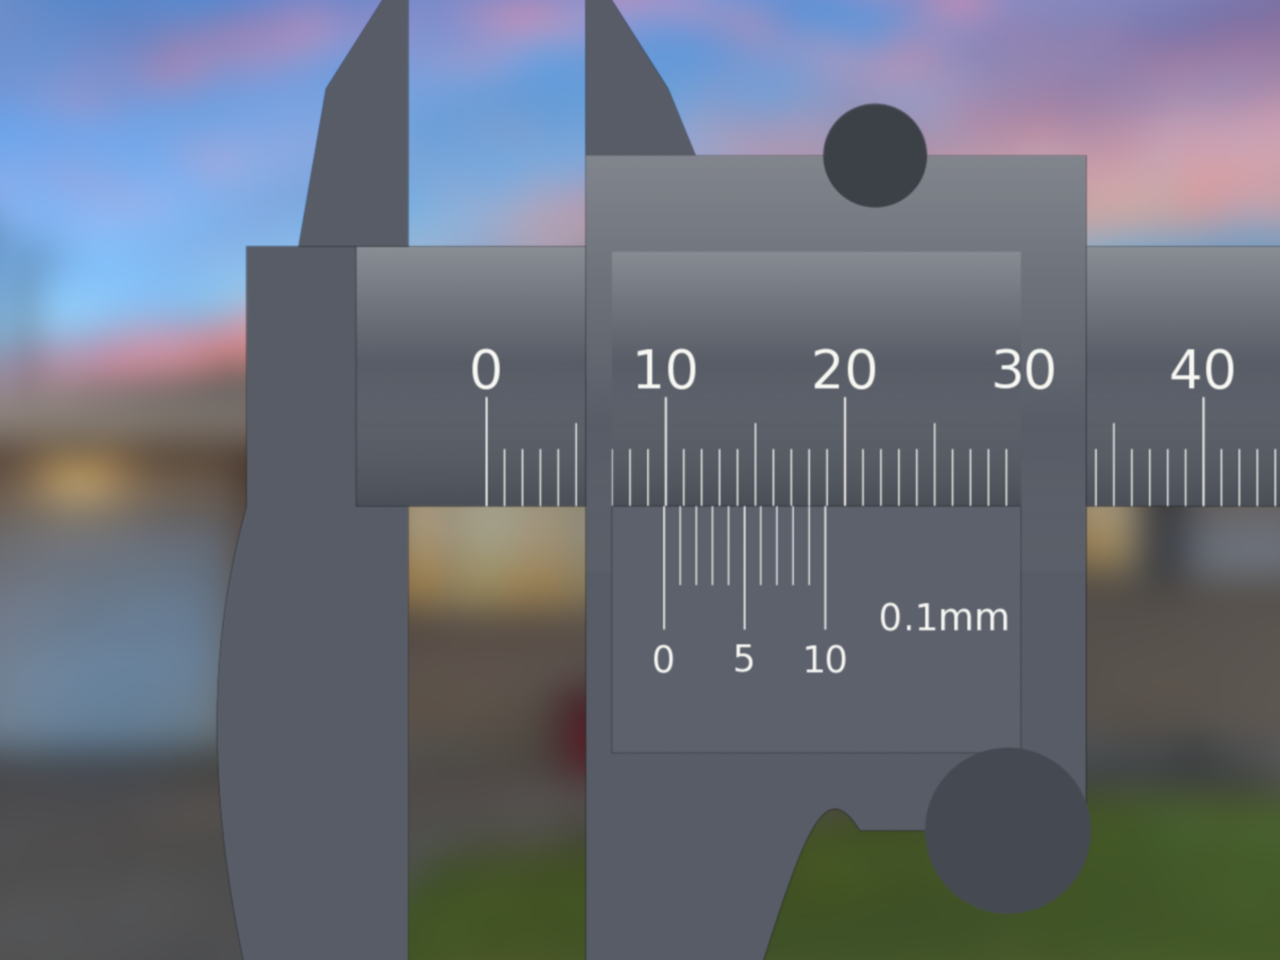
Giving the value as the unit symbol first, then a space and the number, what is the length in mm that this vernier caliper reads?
mm 9.9
